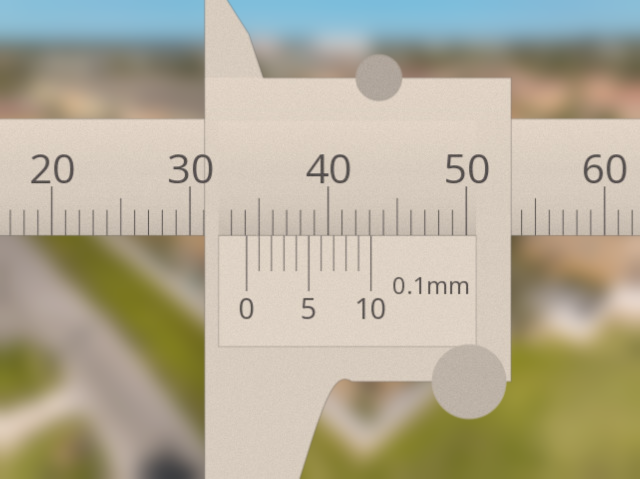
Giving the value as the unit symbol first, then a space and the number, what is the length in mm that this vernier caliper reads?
mm 34.1
